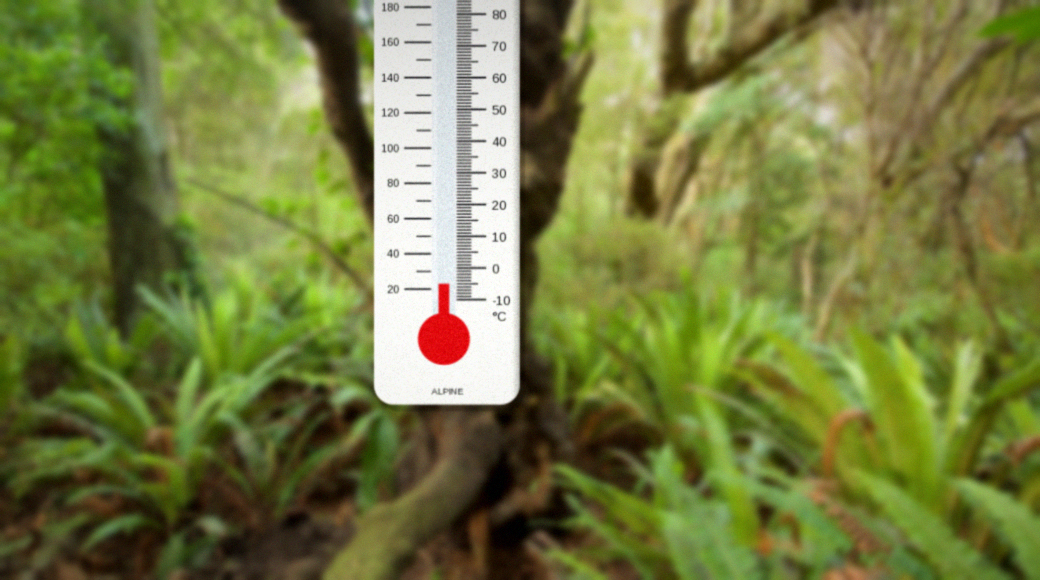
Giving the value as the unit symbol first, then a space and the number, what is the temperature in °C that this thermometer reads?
°C -5
